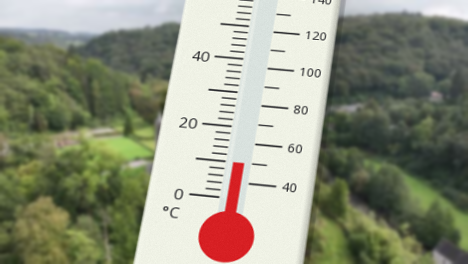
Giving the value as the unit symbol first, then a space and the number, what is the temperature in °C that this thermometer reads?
°C 10
